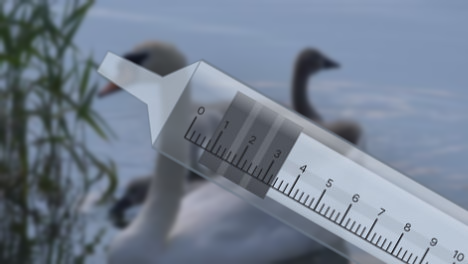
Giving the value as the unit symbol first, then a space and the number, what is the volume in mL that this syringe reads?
mL 0.8
